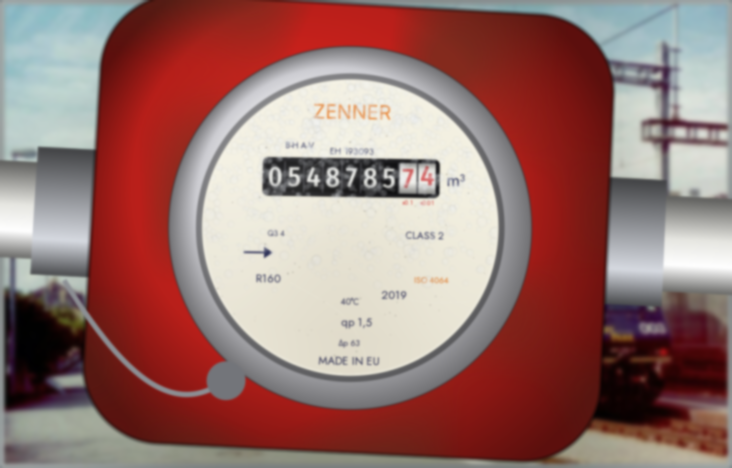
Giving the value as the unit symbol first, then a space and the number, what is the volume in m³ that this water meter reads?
m³ 548785.74
